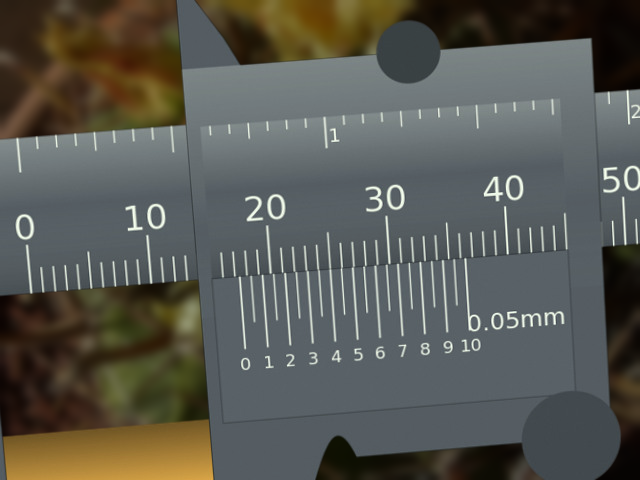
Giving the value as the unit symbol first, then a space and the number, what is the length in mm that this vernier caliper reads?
mm 17.4
